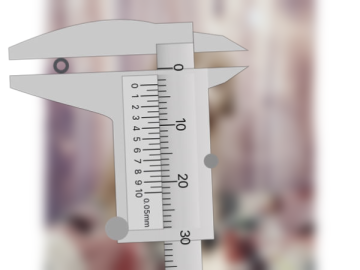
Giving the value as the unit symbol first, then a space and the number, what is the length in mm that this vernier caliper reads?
mm 2.8
